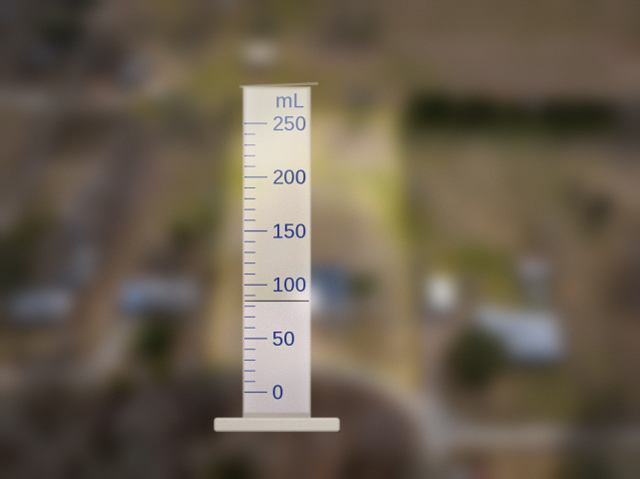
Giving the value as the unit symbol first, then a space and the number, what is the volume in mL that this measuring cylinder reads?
mL 85
